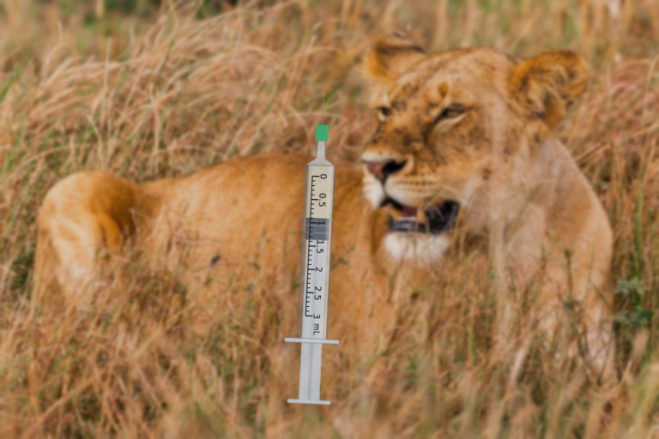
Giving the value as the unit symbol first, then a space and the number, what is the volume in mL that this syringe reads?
mL 0.9
